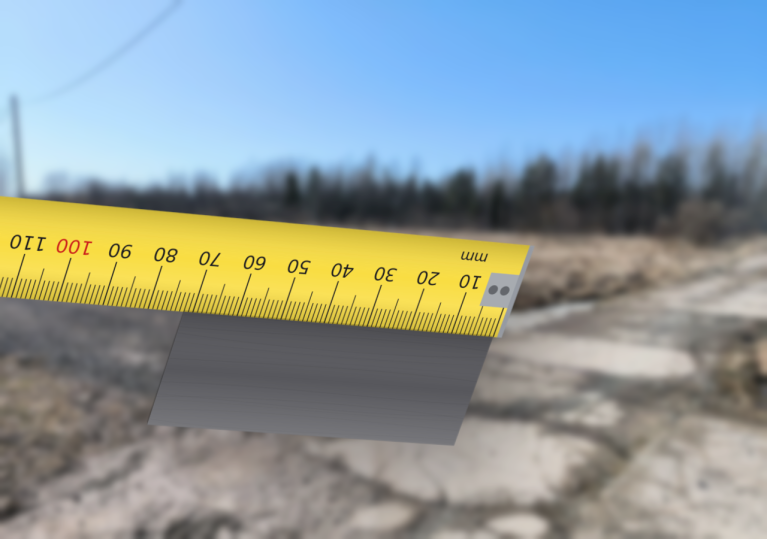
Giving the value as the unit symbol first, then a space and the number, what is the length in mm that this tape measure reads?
mm 72
